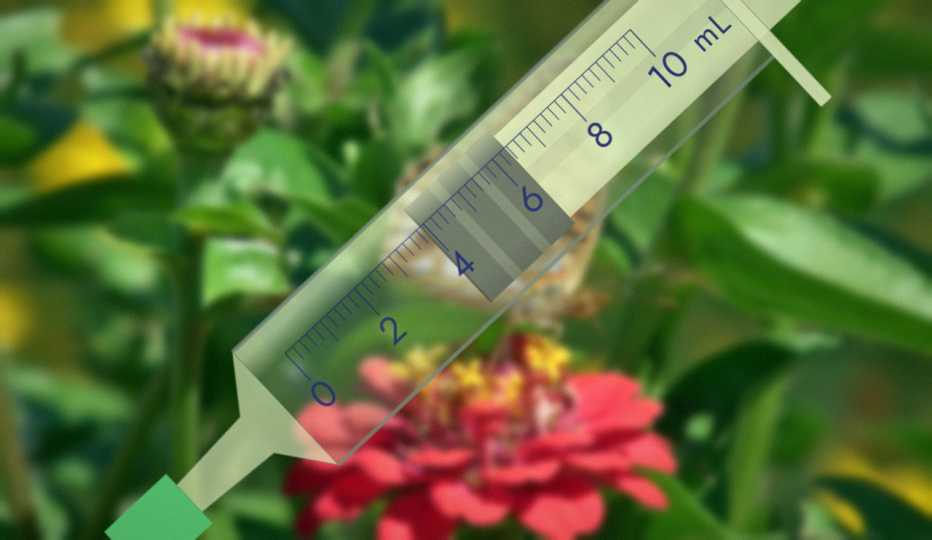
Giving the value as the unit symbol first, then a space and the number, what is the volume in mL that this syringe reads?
mL 3.9
